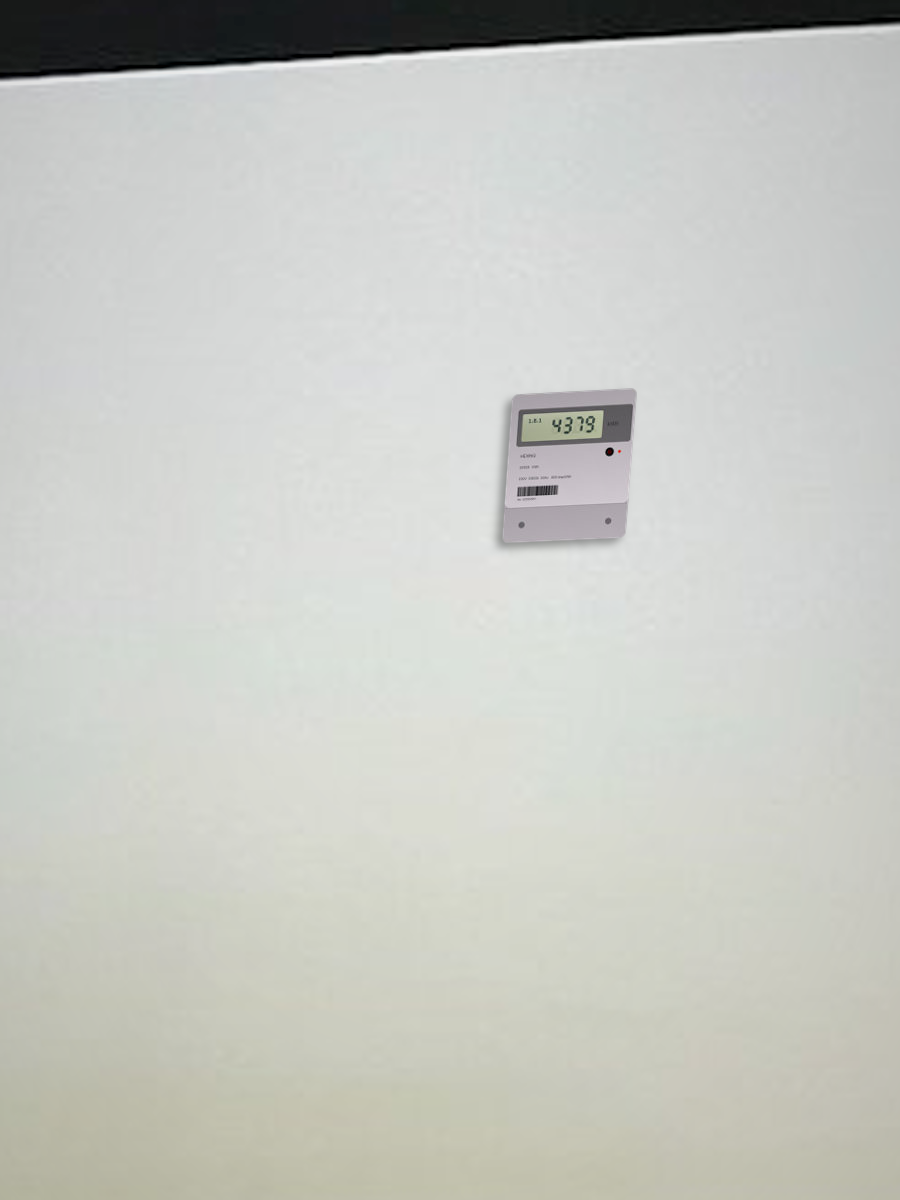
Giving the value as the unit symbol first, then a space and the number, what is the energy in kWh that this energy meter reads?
kWh 4379
